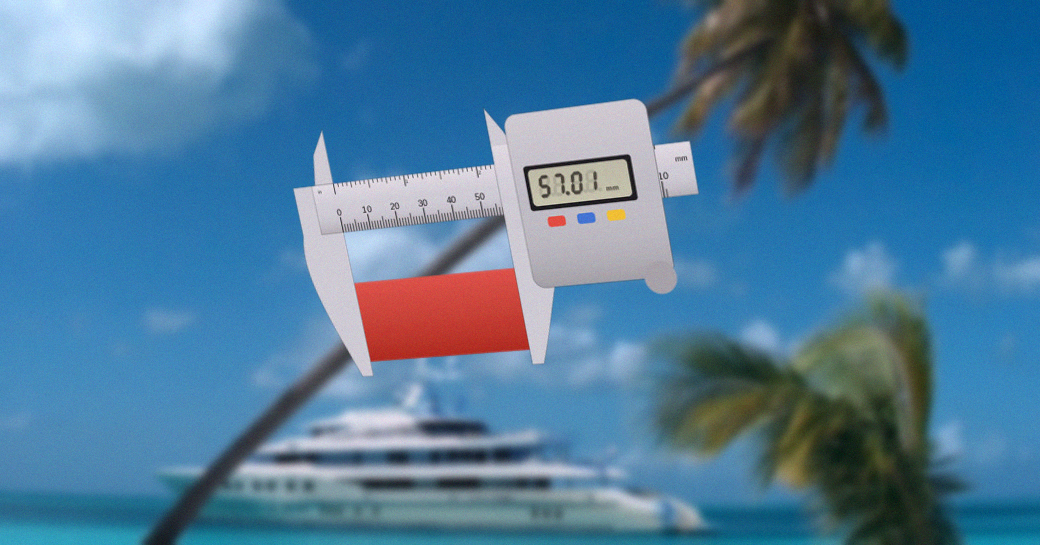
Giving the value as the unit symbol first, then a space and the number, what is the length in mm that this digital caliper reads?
mm 57.01
